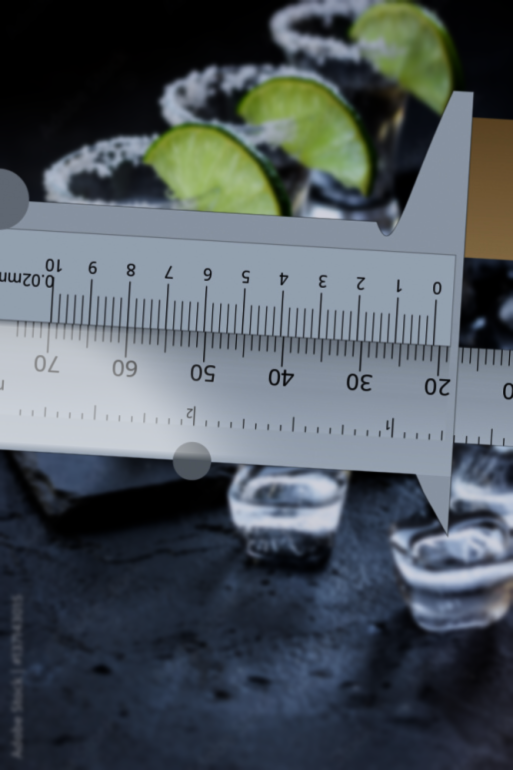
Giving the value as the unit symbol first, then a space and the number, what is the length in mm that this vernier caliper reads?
mm 20.8
